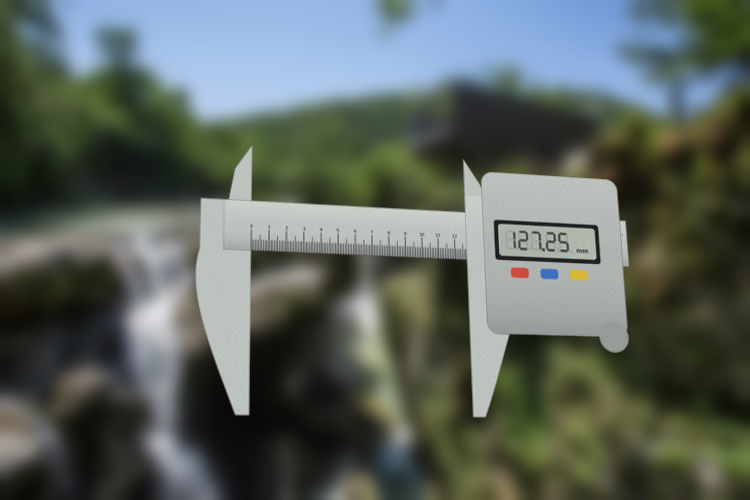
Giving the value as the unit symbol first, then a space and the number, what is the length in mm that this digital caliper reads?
mm 127.25
